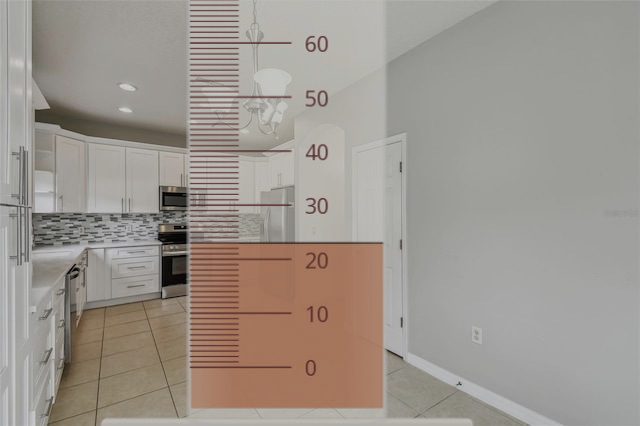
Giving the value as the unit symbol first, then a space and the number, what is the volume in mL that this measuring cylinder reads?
mL 23
